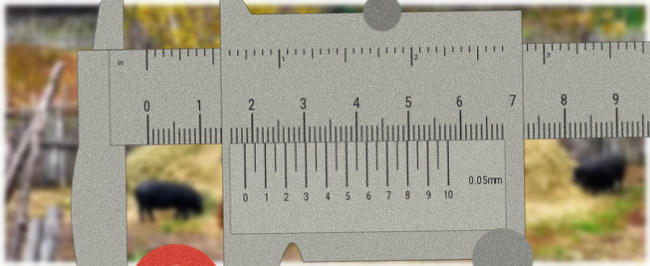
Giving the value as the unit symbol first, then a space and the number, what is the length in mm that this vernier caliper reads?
mm 18.5
